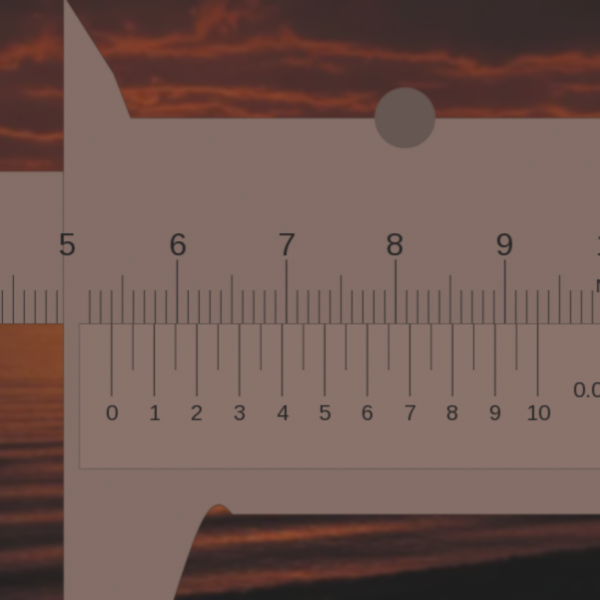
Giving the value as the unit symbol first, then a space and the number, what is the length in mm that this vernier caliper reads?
mm 54.0
